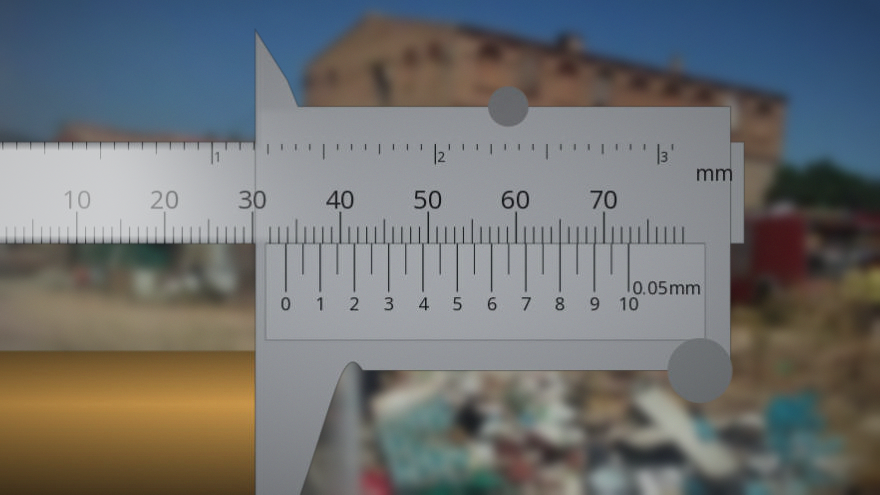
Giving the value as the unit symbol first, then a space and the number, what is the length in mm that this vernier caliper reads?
mm 33.8
